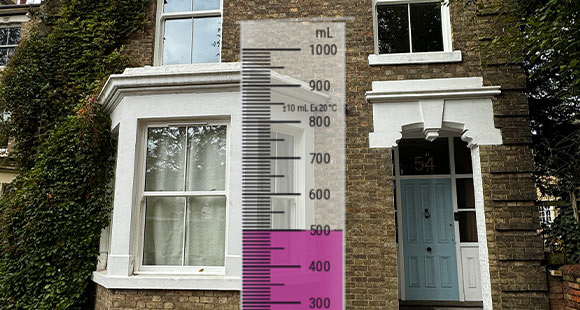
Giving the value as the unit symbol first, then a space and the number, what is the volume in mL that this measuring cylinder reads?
mL 500
